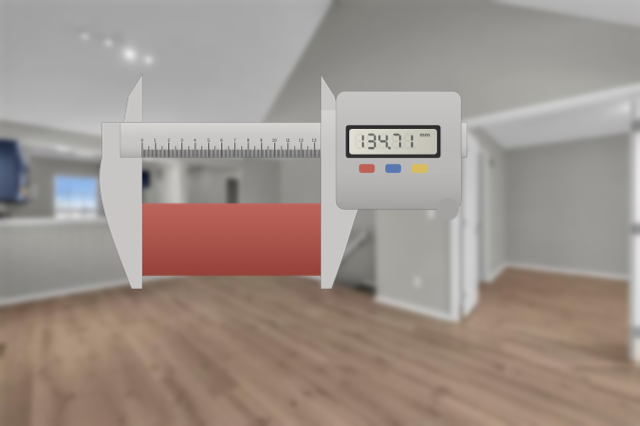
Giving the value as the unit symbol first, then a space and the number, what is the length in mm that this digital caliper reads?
mm 134.71
